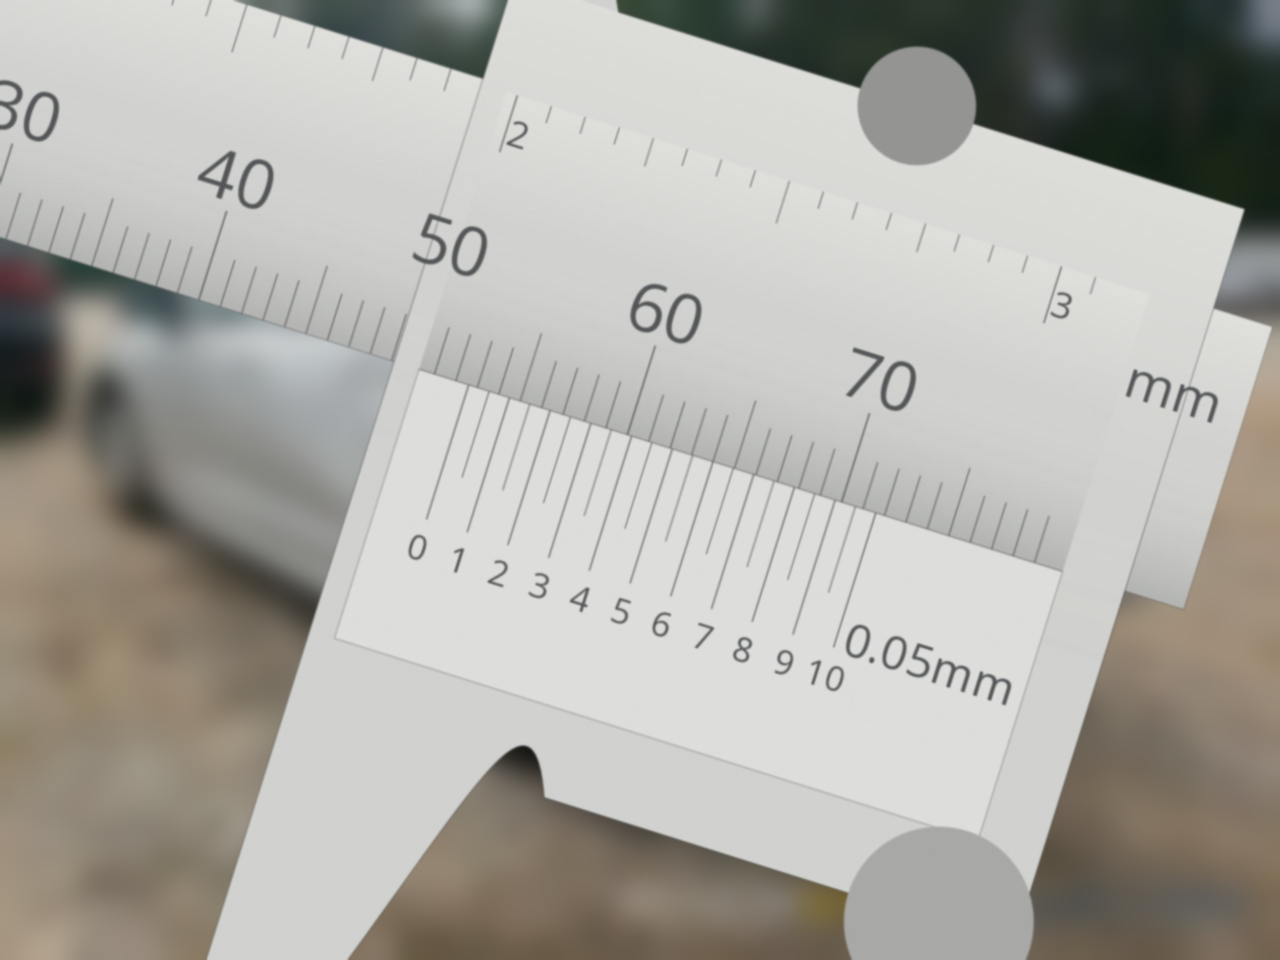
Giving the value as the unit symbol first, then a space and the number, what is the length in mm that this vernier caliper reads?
mm 52.6
